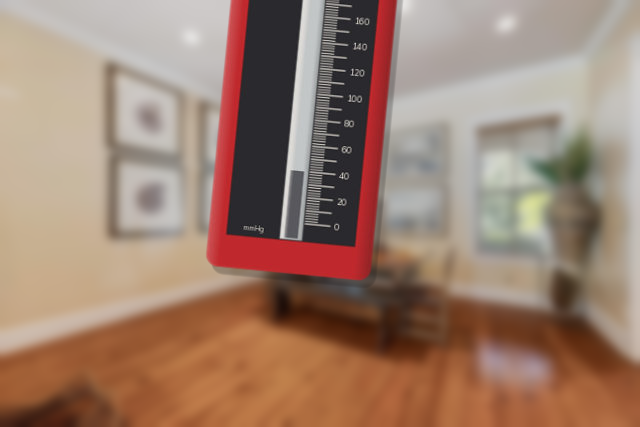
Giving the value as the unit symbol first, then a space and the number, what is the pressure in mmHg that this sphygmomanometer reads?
mmHg 40
